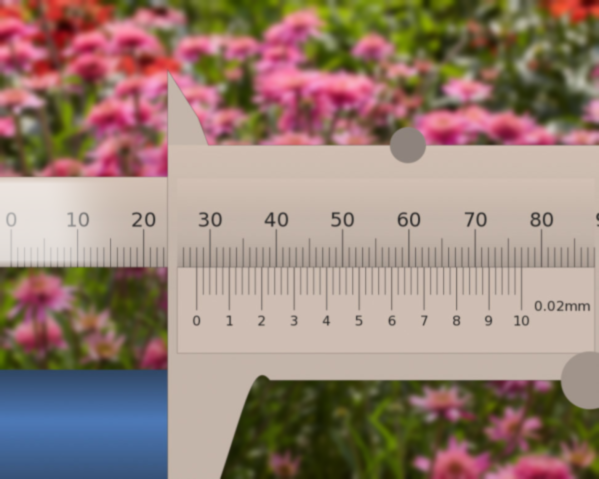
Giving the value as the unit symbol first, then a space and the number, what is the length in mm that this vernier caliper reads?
mm 28.0
